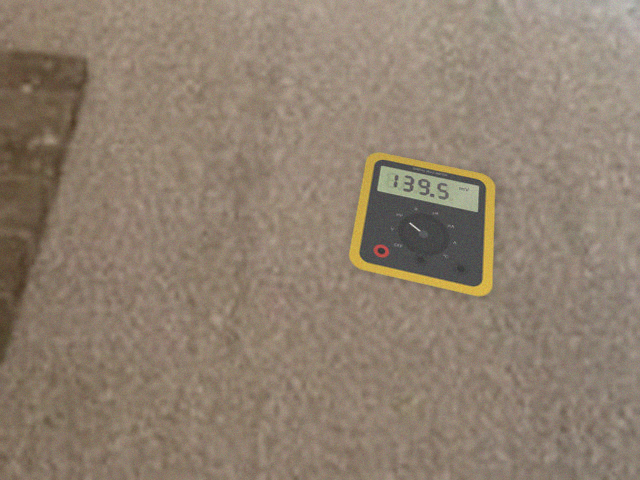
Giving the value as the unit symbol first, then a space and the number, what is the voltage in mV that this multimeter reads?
mV 139.5
